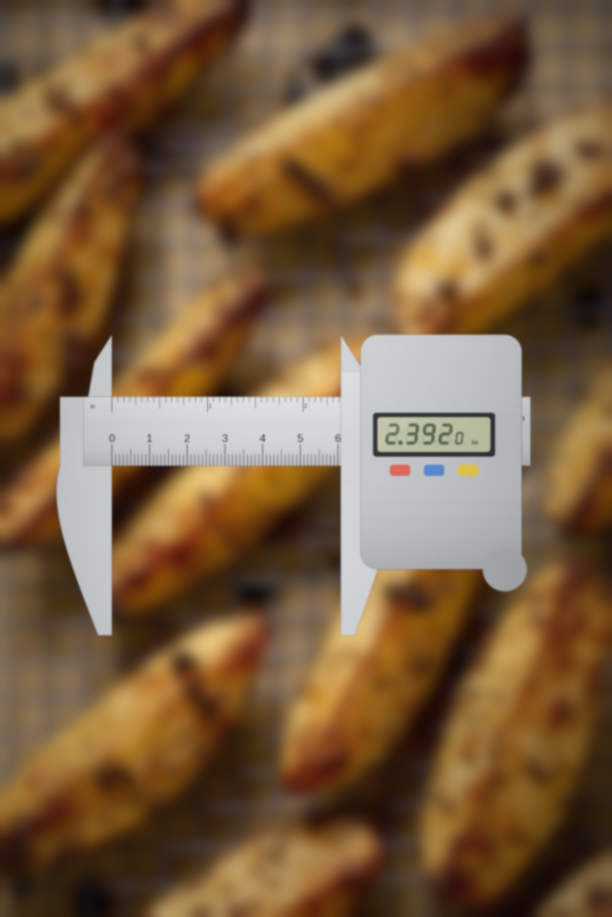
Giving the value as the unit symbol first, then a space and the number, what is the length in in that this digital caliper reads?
in 2.3920
